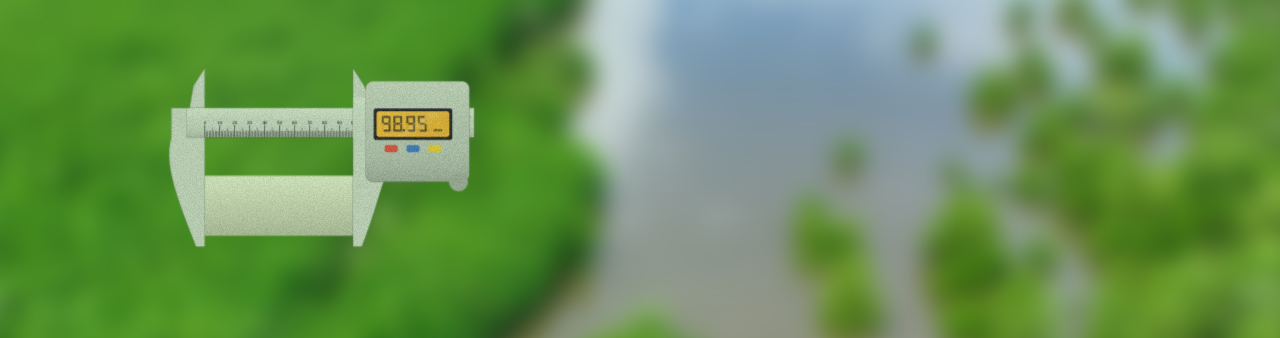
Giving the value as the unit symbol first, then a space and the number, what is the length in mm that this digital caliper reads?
mm 98.95
